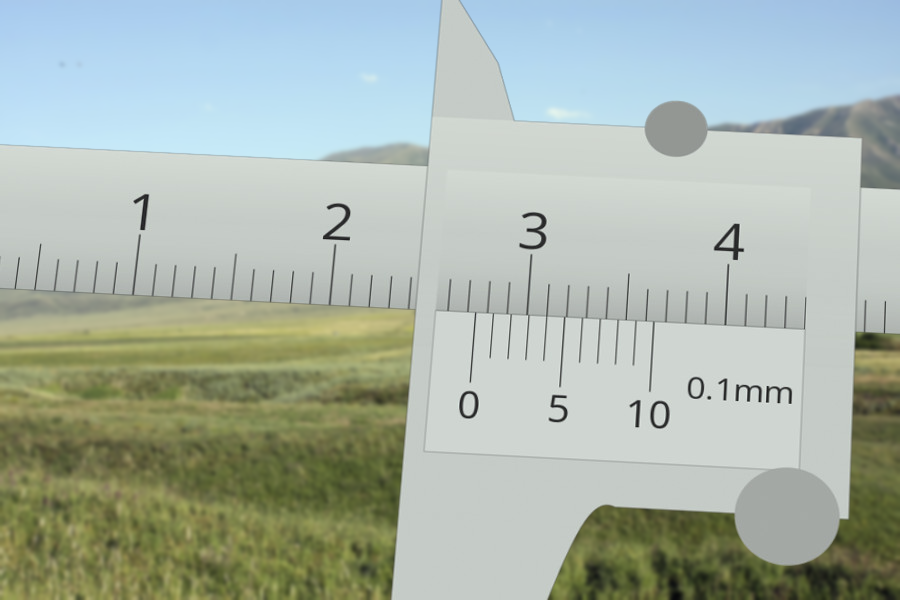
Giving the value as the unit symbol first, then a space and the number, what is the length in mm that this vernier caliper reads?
mm 27.4
